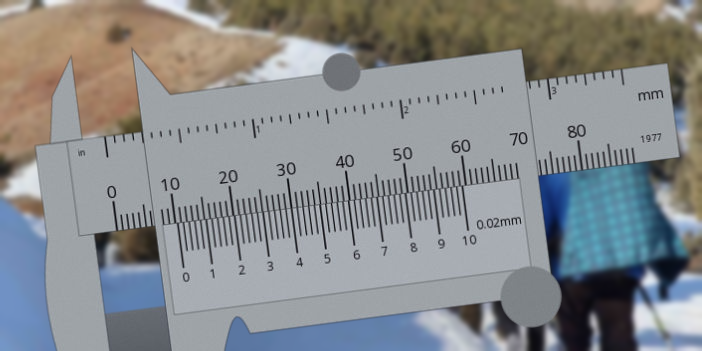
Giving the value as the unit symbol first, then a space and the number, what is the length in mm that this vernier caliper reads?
mm 10.4
